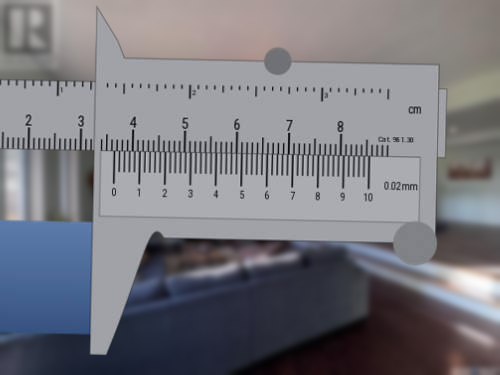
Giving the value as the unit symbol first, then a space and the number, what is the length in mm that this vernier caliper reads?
mm 36.5
